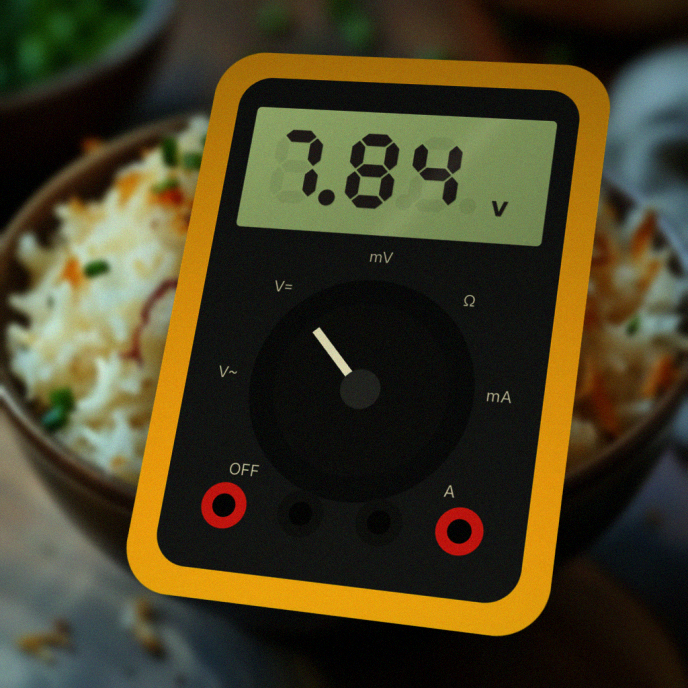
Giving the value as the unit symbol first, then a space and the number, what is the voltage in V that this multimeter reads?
V 7.84
